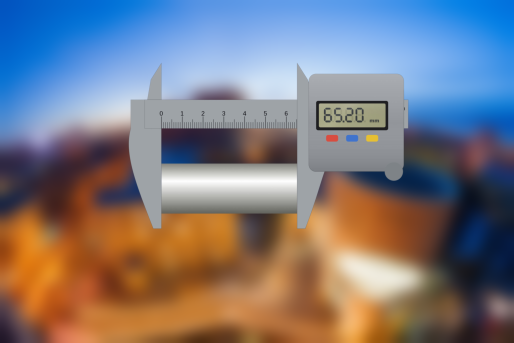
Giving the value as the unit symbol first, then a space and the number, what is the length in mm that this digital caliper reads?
mm 65.20
